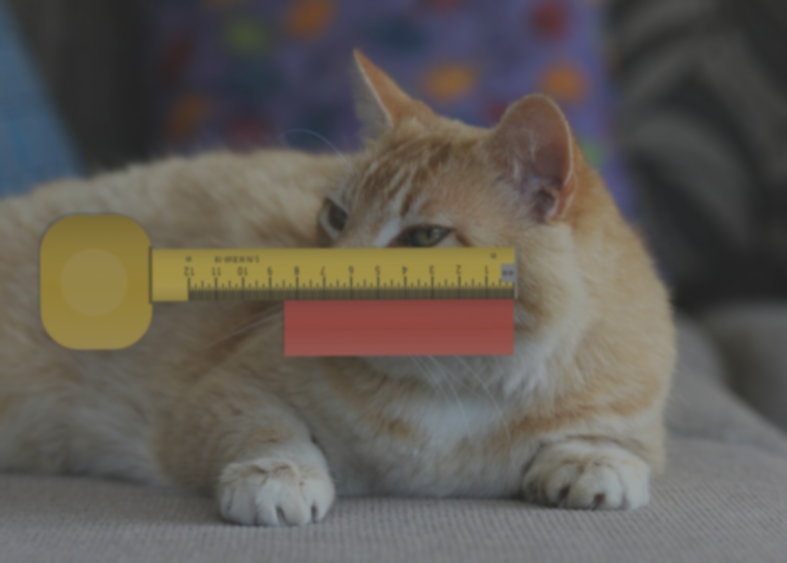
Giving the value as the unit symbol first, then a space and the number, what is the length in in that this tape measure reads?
in 8.5
